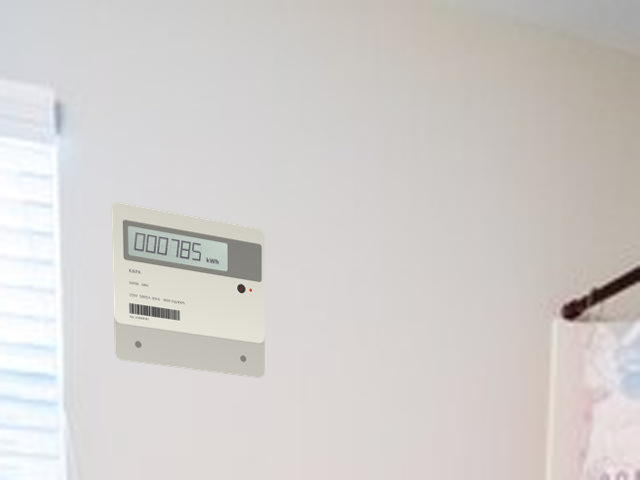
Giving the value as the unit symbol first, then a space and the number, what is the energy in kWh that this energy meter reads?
kWh 785
